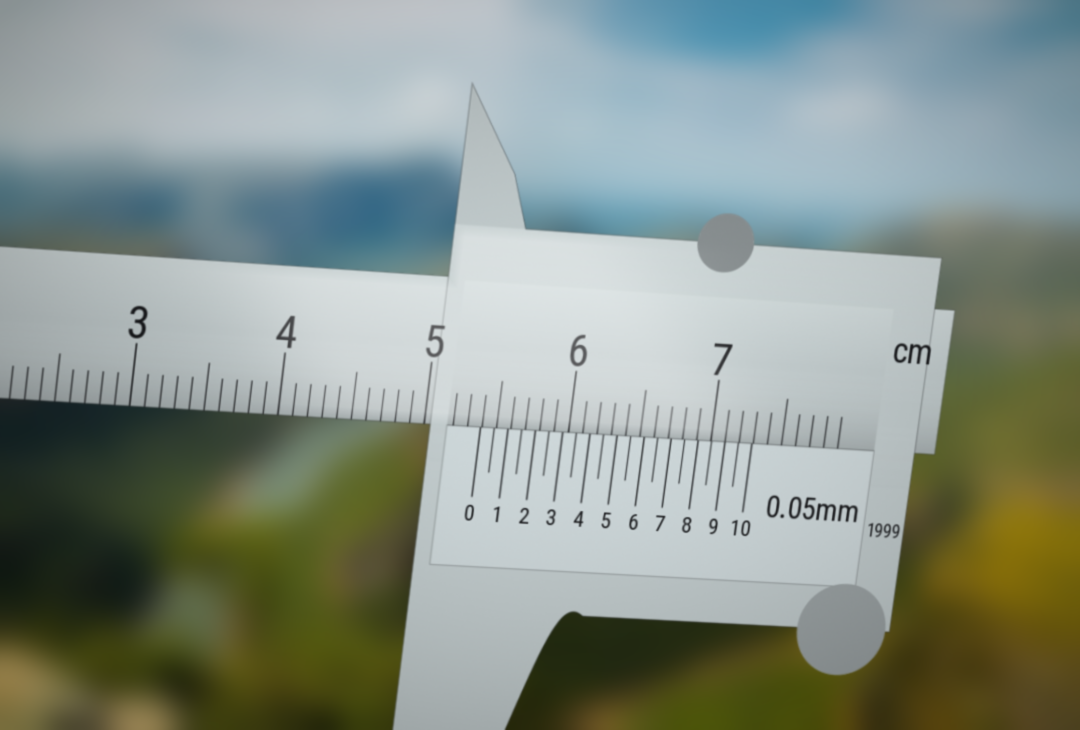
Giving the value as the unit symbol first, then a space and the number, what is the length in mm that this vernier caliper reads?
mm 53.9
